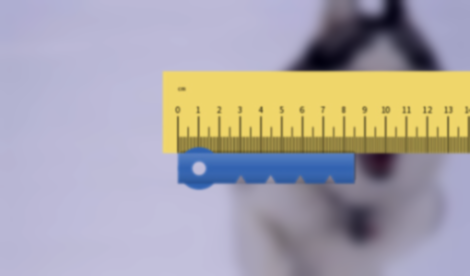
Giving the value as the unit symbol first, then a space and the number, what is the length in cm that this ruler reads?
cm 8.5
